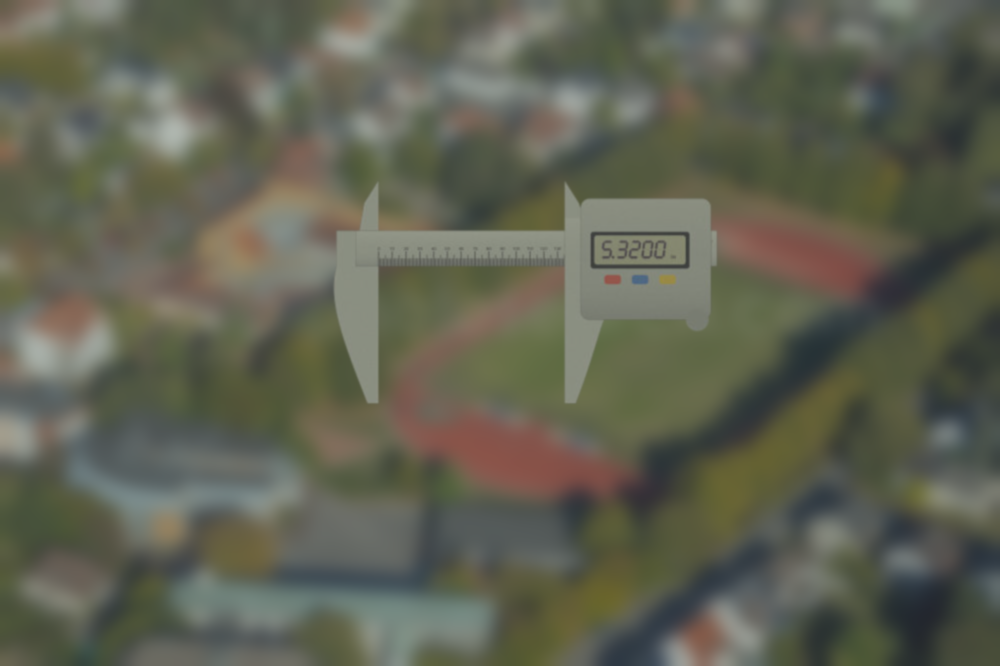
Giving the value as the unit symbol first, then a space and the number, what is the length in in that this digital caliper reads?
in 5.3200
